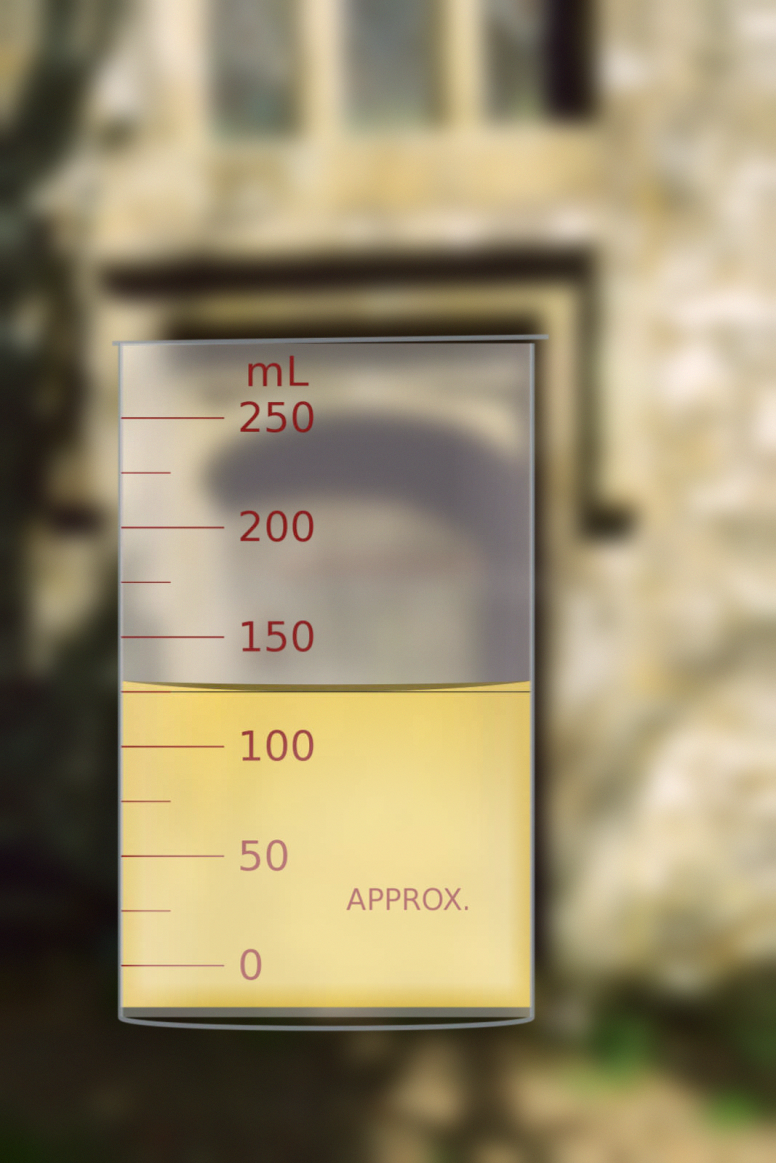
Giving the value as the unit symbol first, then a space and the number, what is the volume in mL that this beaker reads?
mL 125
